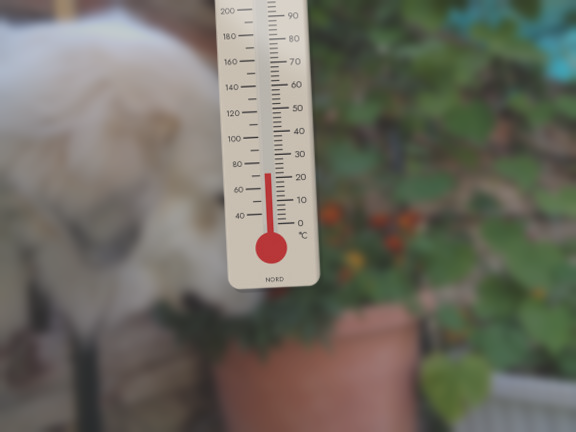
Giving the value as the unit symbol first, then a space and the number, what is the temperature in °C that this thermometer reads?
°C 22
